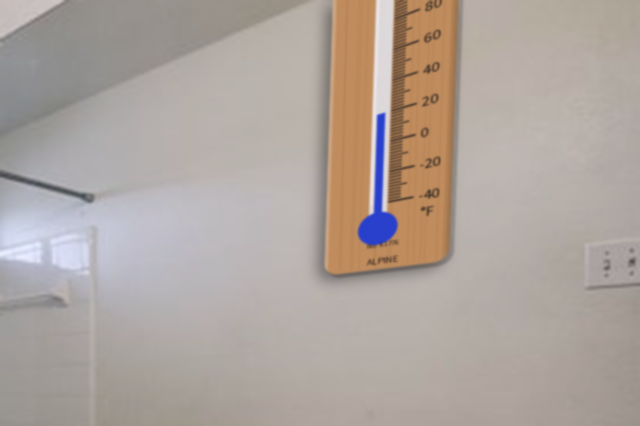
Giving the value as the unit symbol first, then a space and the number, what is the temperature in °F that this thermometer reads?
°F 20
